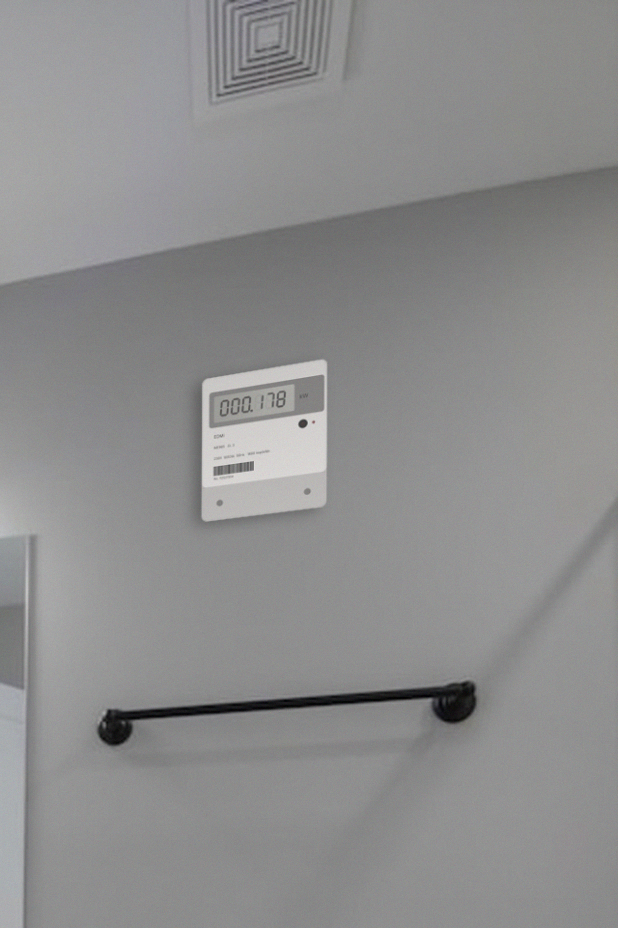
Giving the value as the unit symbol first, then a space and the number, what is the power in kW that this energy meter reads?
kW 0.178
